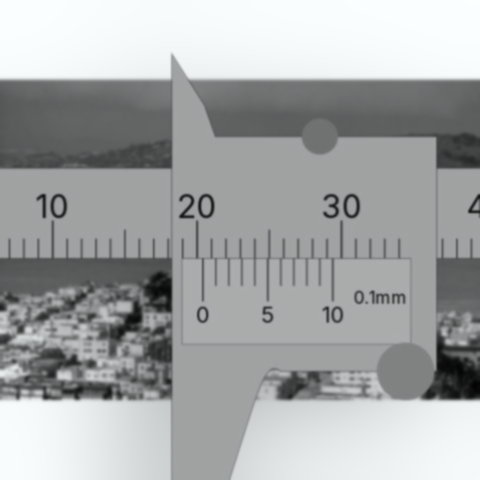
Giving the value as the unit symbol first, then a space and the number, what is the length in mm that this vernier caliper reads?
mm 20.4
